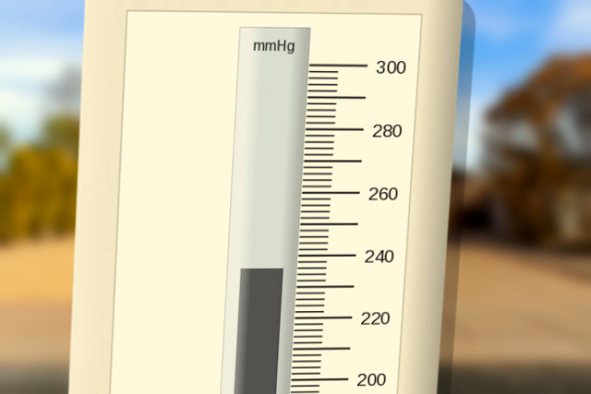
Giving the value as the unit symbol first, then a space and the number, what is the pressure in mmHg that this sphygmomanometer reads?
mmHg 236
